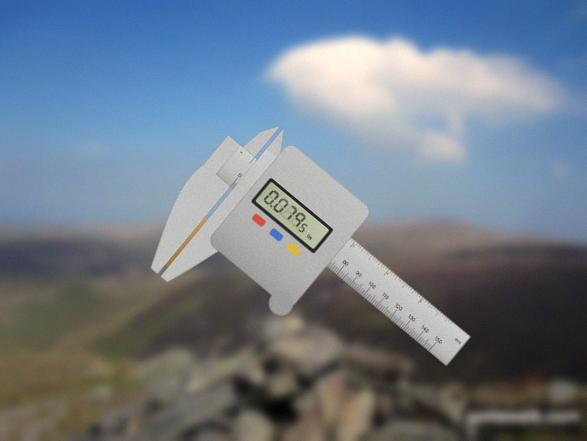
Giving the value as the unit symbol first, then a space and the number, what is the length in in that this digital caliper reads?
in 0.0795
